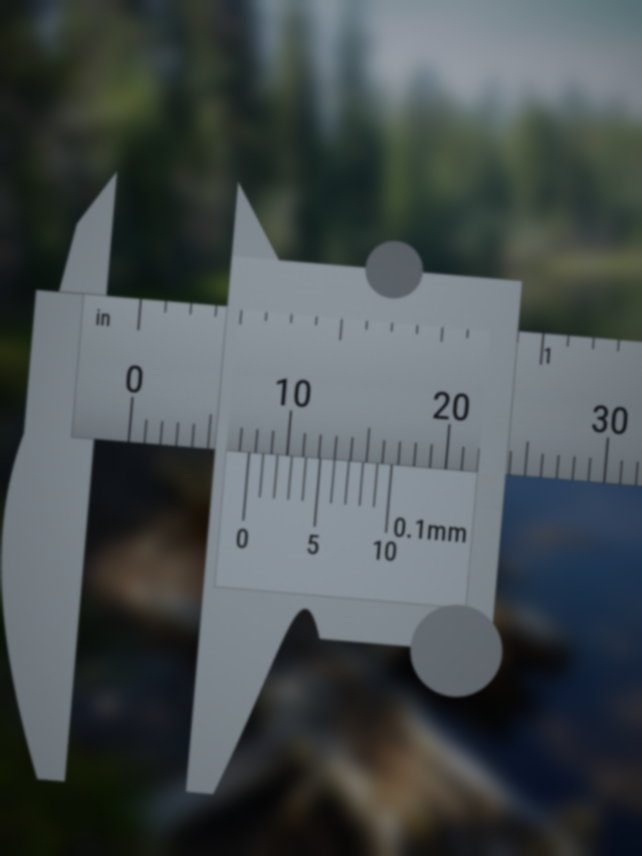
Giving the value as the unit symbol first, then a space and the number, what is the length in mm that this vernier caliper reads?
mm 7.6
